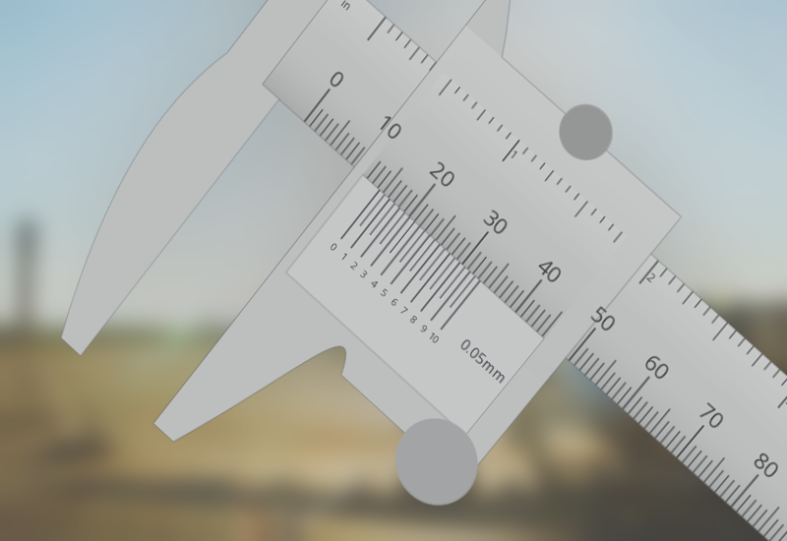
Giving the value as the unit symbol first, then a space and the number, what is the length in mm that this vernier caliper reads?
mm 14.4
